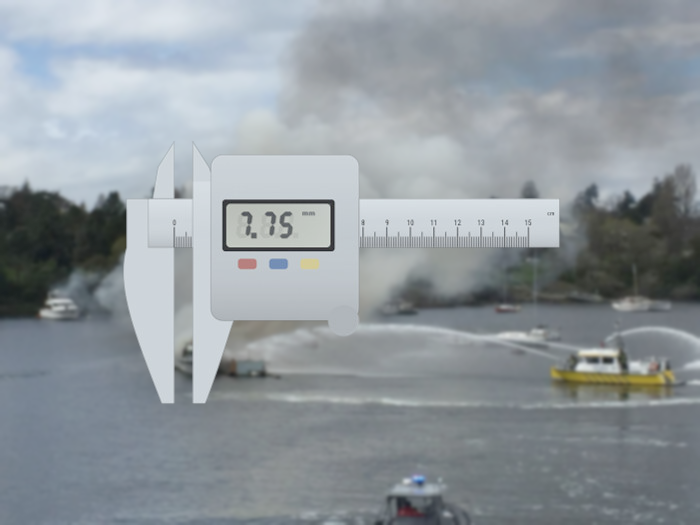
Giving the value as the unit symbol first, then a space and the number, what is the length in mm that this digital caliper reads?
mm 7.75
